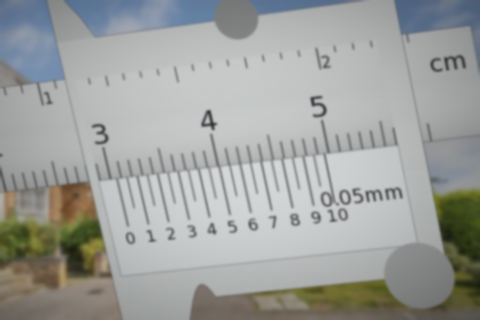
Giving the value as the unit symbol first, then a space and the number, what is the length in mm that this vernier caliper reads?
mm 30.6
